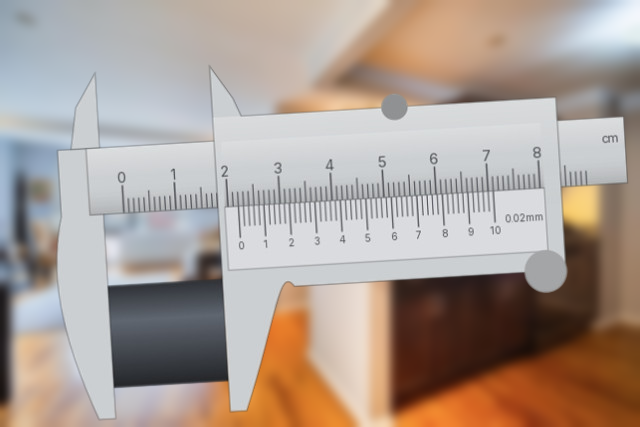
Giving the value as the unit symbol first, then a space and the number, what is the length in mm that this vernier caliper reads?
mm 22.0
